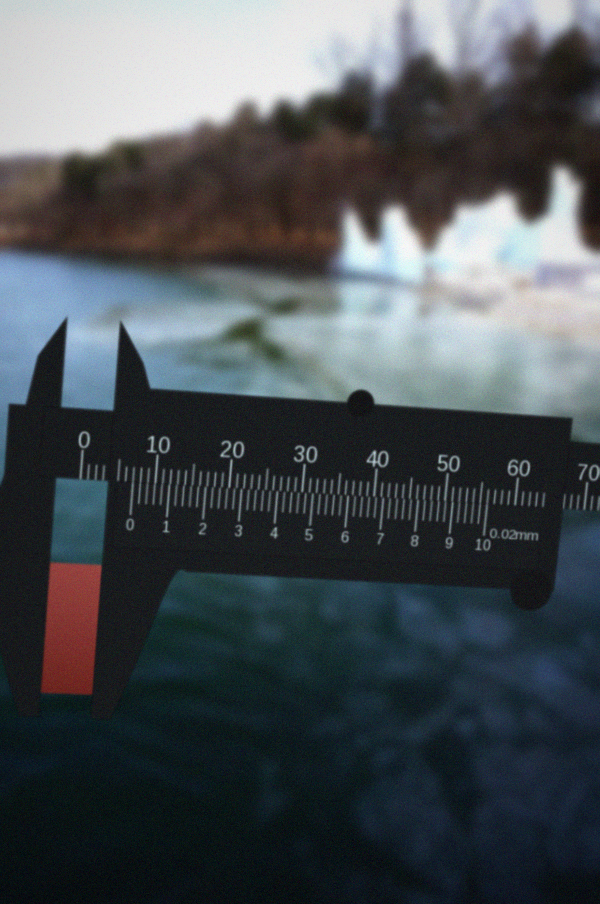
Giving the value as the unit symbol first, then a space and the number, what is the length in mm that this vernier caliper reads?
mm 7.0
